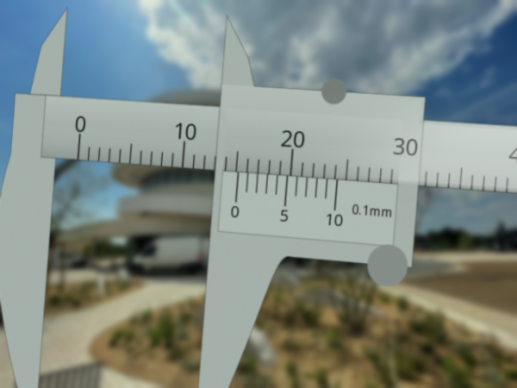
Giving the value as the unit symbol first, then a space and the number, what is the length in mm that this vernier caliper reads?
mm 15.2
